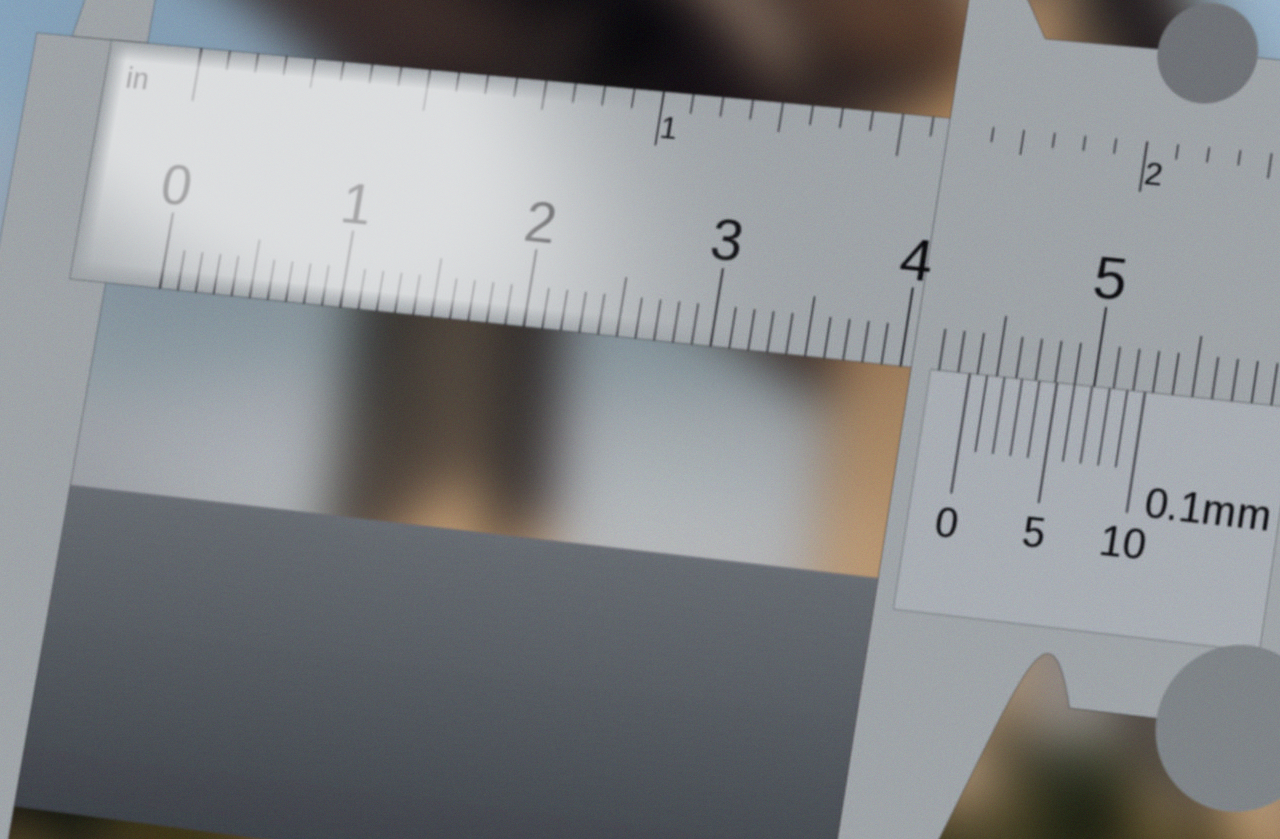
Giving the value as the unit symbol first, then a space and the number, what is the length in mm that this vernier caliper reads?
mm 43.6
